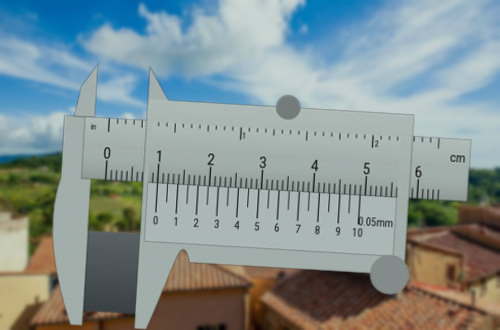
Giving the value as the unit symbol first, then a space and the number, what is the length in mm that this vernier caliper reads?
mm 10.0
